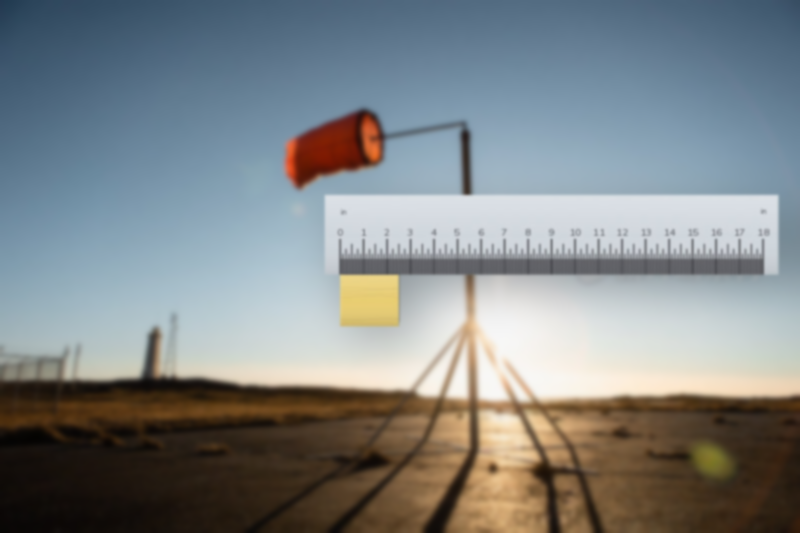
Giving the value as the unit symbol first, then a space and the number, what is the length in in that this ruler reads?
in 2.5
